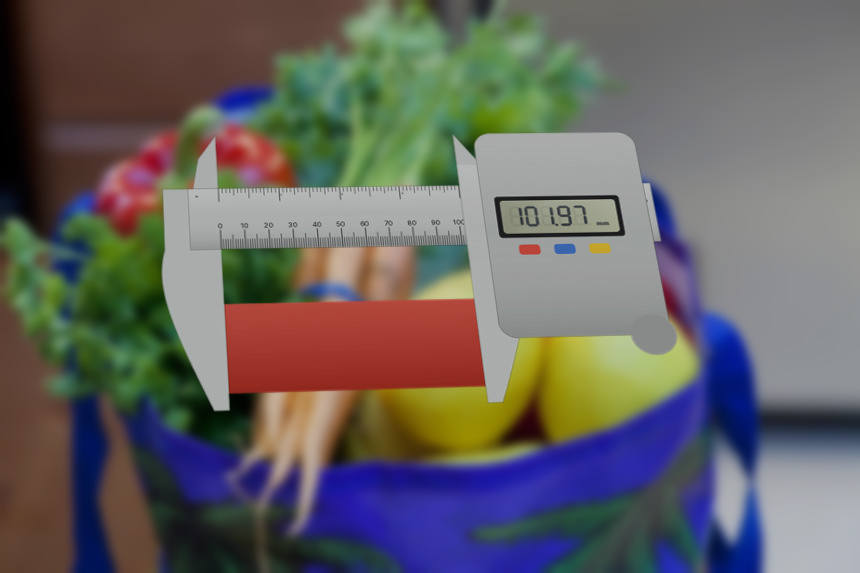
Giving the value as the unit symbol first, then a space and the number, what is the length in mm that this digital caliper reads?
mm 101.97
